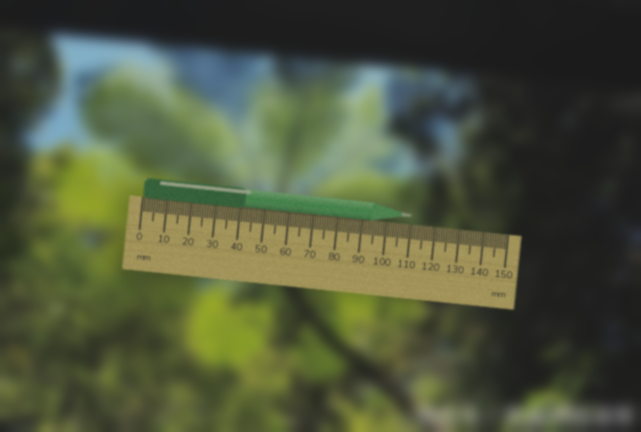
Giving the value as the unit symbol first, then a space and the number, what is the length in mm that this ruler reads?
mm 110
